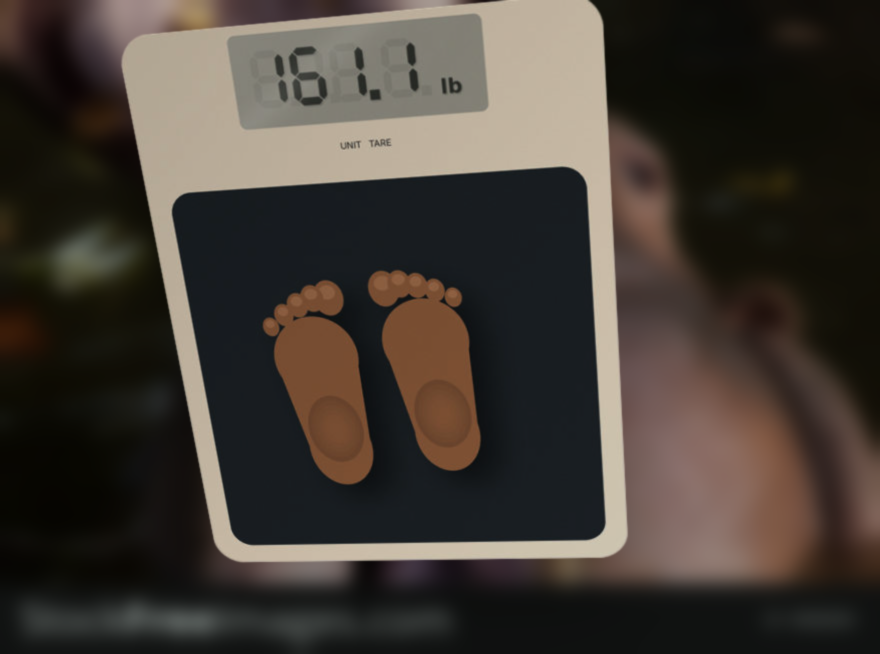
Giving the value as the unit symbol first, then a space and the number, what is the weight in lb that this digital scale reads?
lb 161.1
